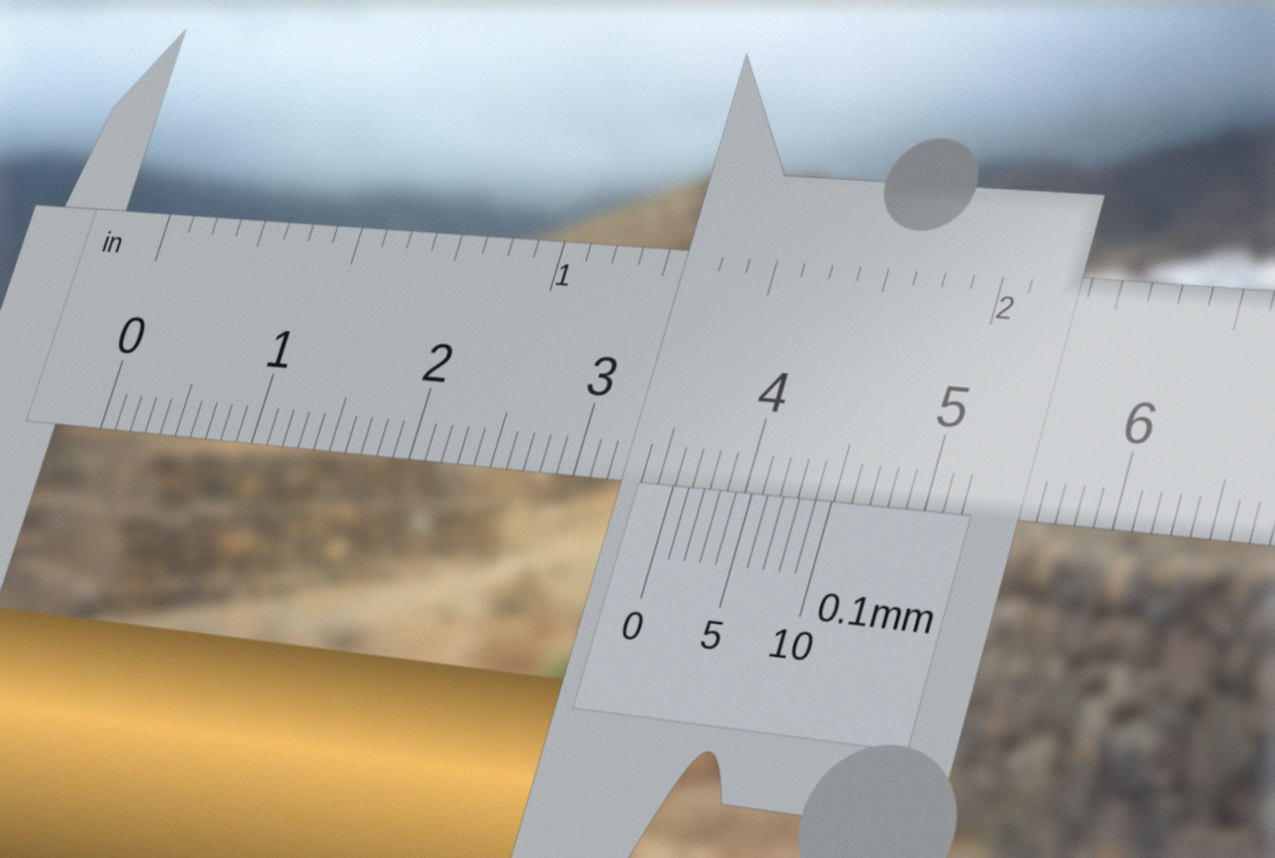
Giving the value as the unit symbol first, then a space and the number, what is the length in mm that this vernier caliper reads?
mm 35.9
